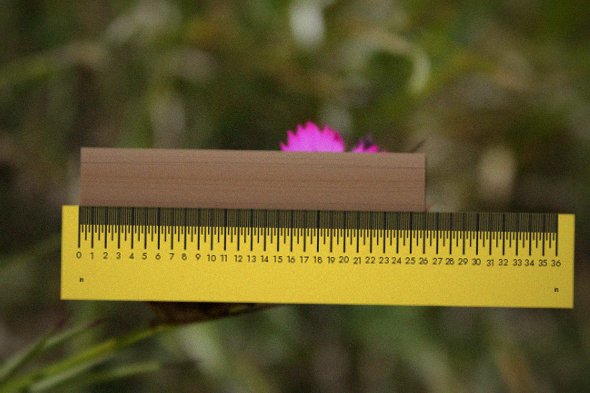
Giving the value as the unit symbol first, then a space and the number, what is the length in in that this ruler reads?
in 26
